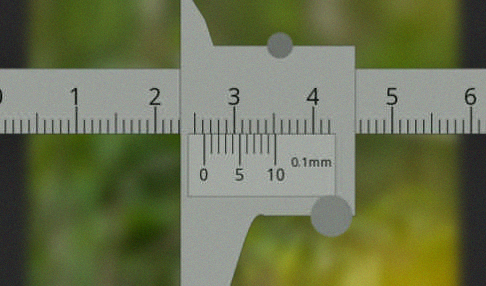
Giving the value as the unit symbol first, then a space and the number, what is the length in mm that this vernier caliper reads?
mm 26.2
